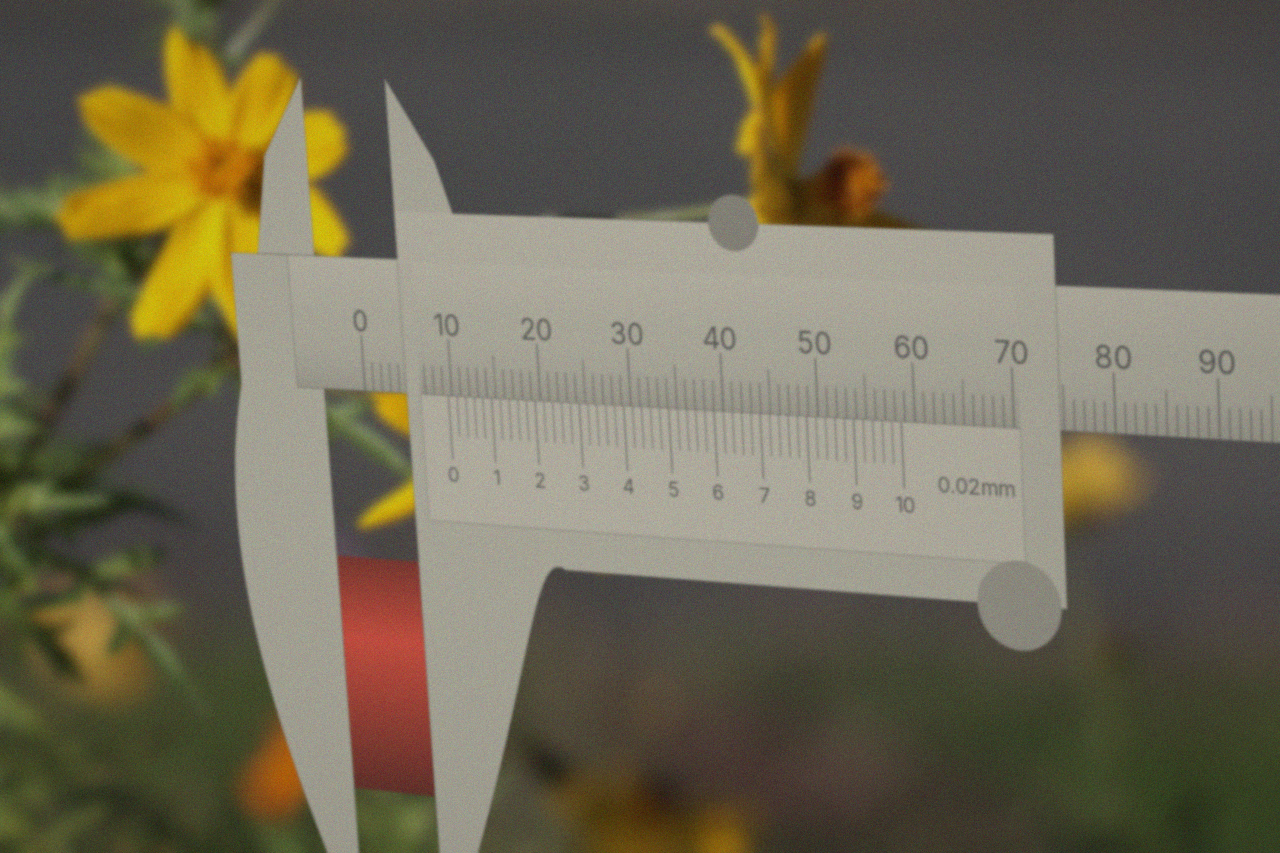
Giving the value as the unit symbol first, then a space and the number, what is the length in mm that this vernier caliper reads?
mm 9.6
